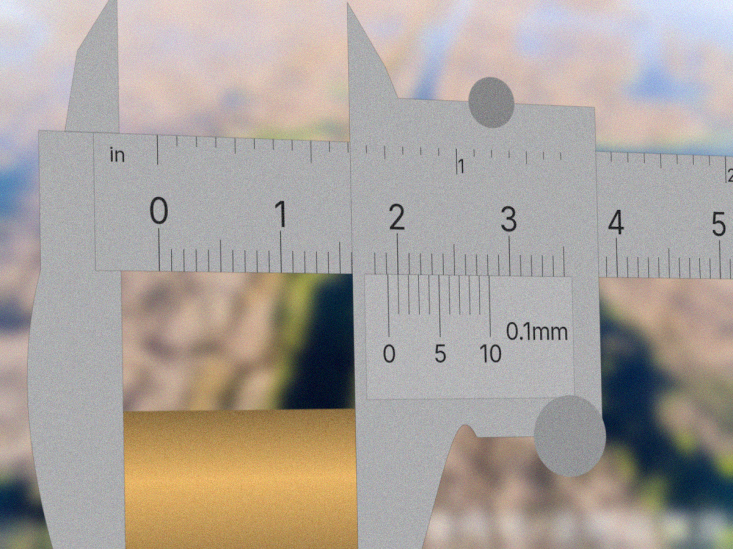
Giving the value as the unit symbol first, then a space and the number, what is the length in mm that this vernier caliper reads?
mm 19.1
